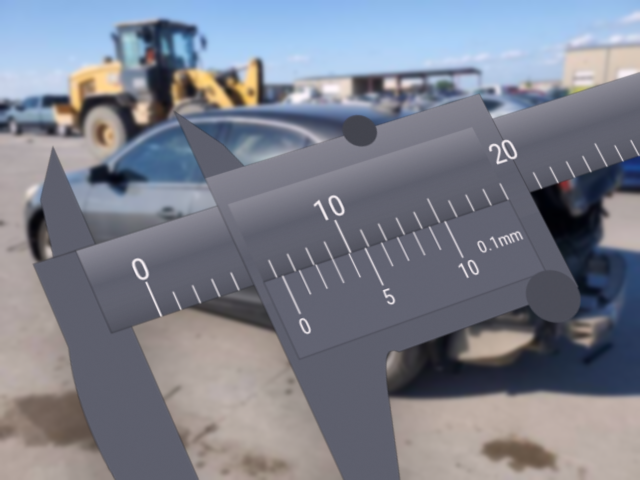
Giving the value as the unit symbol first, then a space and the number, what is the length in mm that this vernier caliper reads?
mm 6.3
